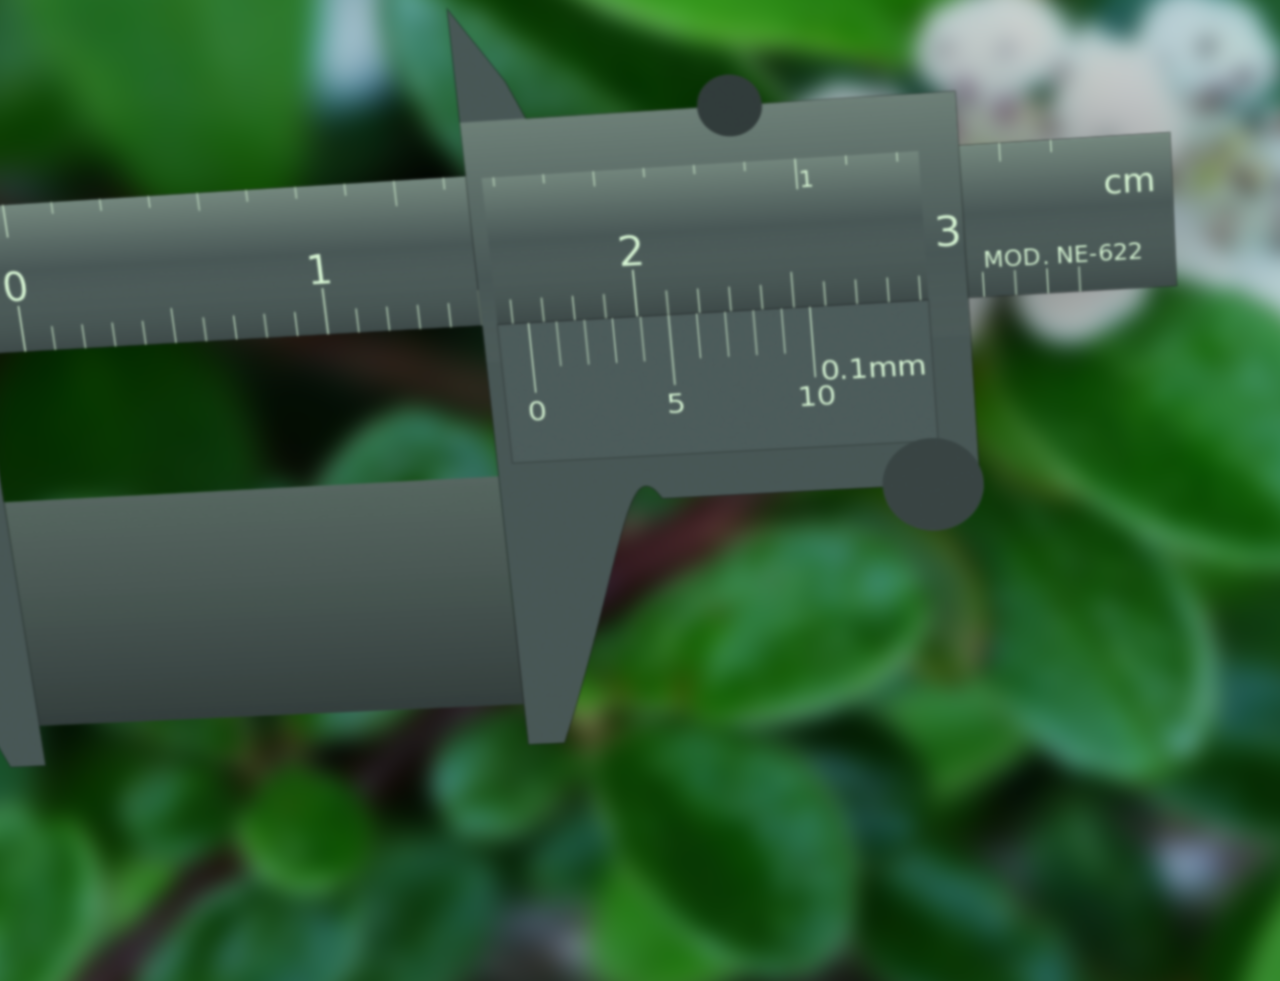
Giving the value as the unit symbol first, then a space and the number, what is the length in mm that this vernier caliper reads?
mm 16.5
